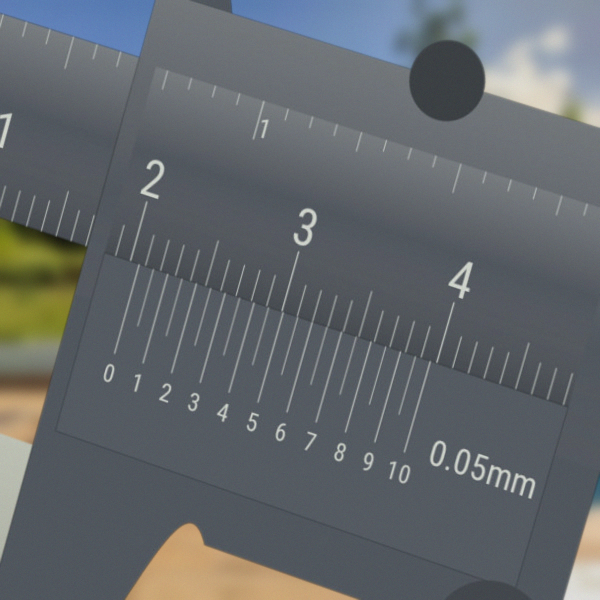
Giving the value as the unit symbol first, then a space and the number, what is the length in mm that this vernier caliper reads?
mm 20.6
